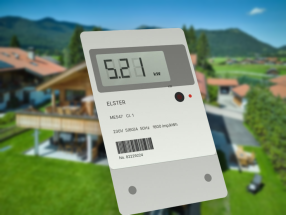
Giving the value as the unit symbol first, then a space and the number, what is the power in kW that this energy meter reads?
kW 5.21
